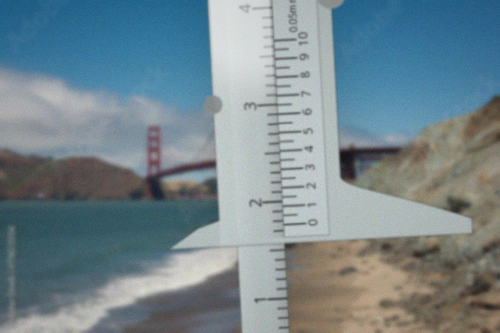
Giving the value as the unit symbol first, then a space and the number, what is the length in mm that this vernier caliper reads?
mm 17.6
